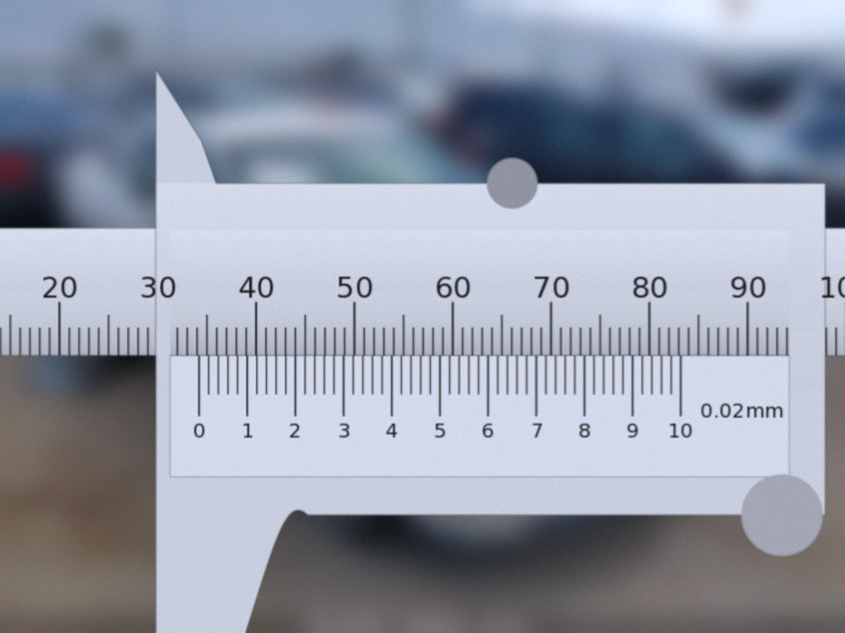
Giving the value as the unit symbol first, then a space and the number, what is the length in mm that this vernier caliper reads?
mm 34.2
